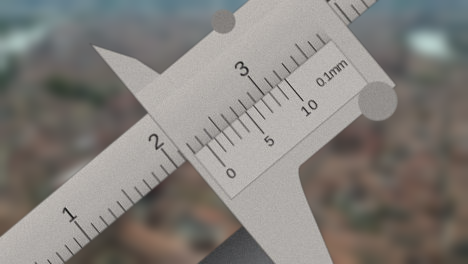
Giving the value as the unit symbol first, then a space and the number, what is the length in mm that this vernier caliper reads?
mm 23.3
